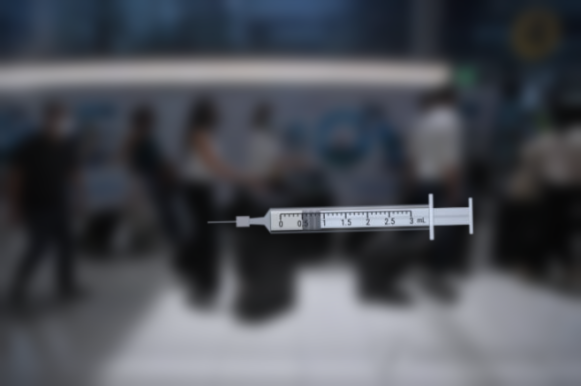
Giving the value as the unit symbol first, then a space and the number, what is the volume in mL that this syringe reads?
mL 0.5
